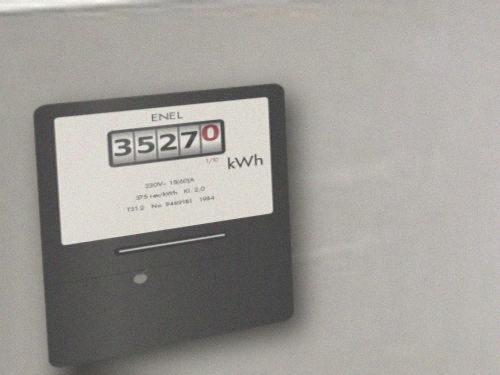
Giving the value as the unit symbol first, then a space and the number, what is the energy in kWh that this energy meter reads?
kWh 3527.0
